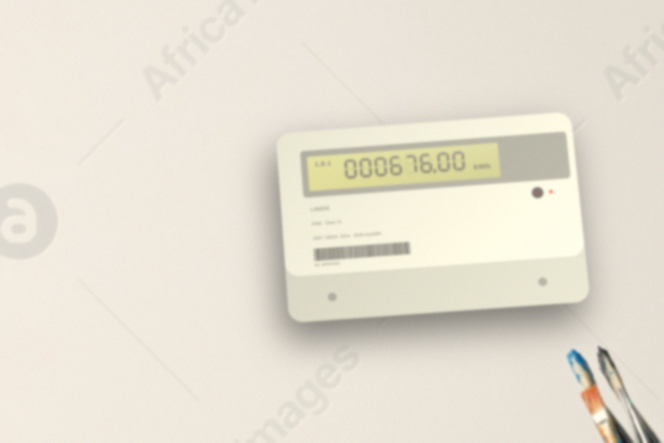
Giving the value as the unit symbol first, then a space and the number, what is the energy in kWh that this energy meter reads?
kWh 676.00
